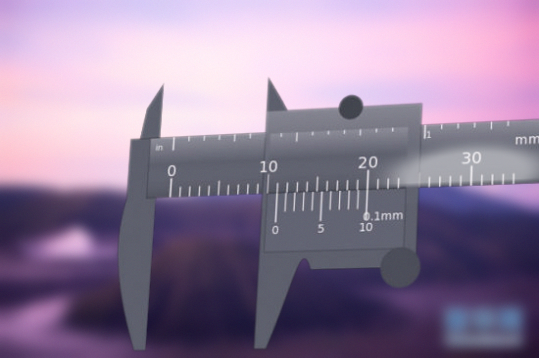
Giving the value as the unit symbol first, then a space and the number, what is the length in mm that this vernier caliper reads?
mm 11.0
